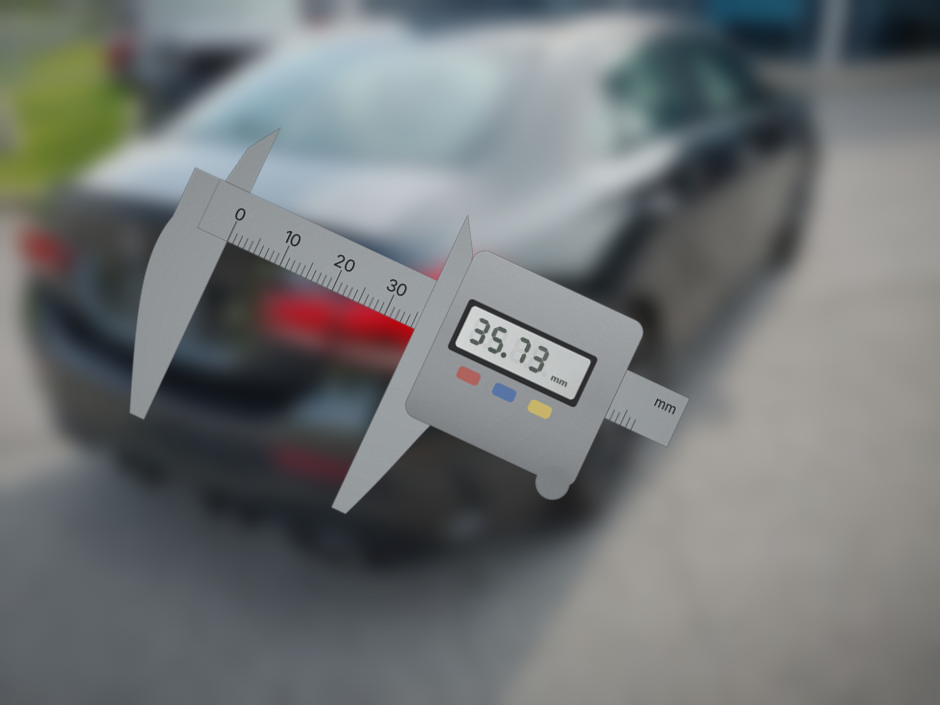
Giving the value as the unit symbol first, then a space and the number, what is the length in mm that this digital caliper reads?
mm 35.73
